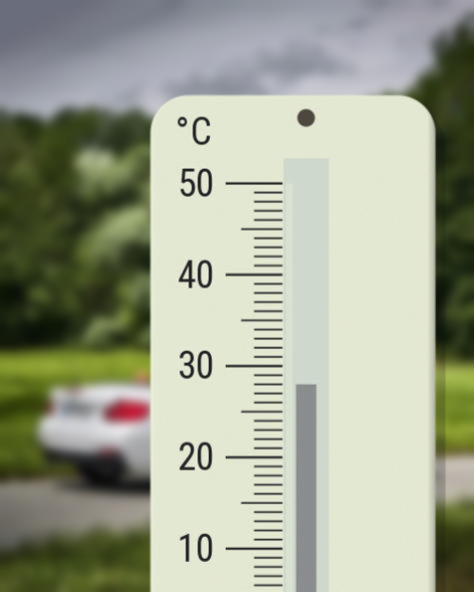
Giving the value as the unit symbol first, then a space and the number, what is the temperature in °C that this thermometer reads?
°C 28
